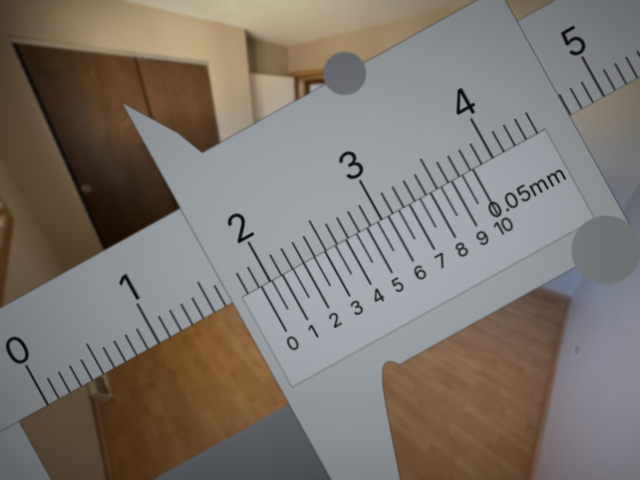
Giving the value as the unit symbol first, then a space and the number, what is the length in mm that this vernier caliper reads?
mm 19.2
